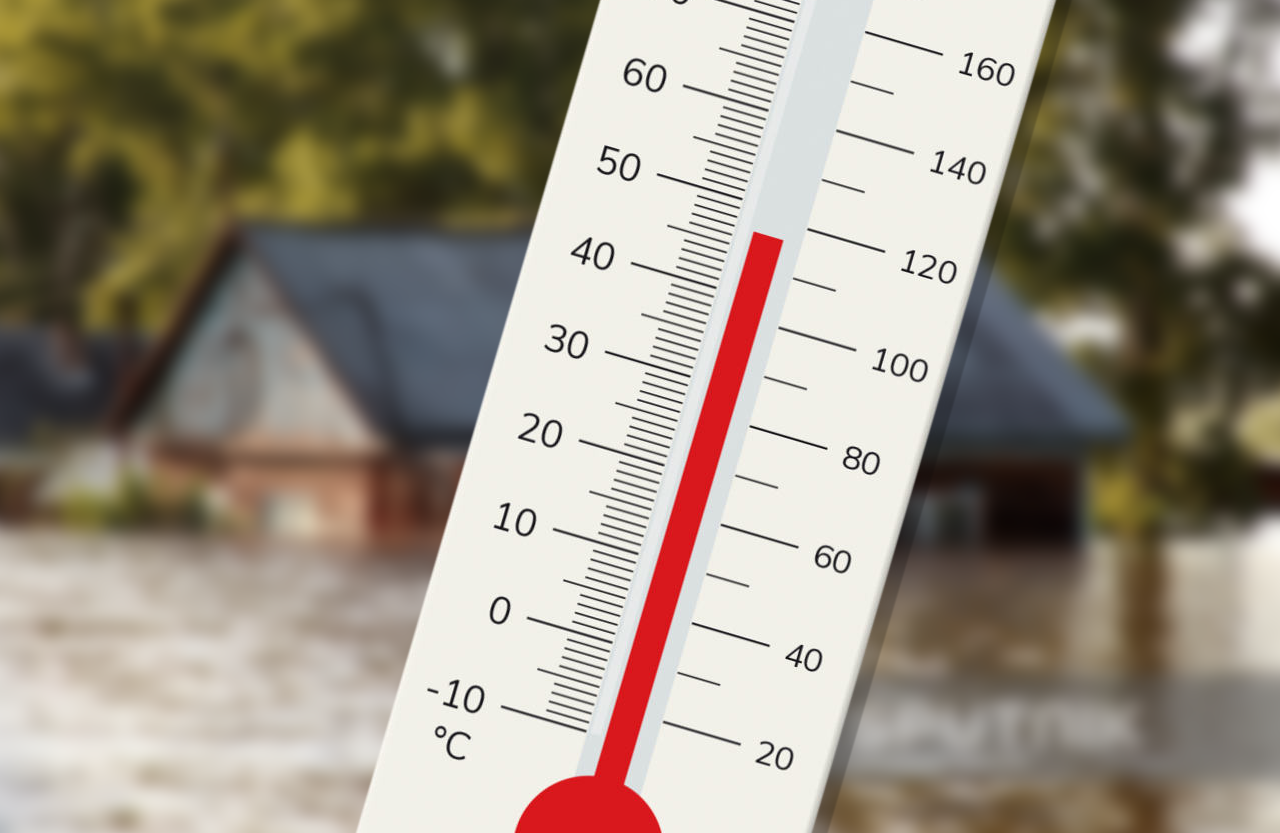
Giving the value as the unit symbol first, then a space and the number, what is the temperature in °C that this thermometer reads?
°C 47
